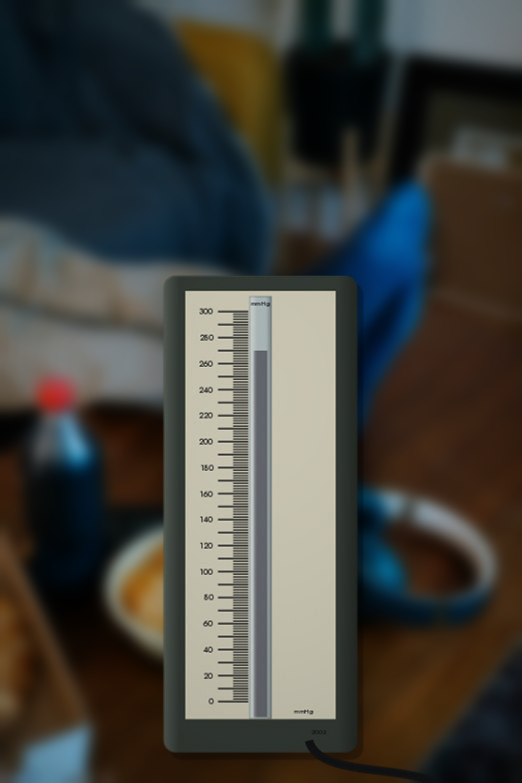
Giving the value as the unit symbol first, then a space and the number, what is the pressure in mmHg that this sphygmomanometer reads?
mmHg 270
